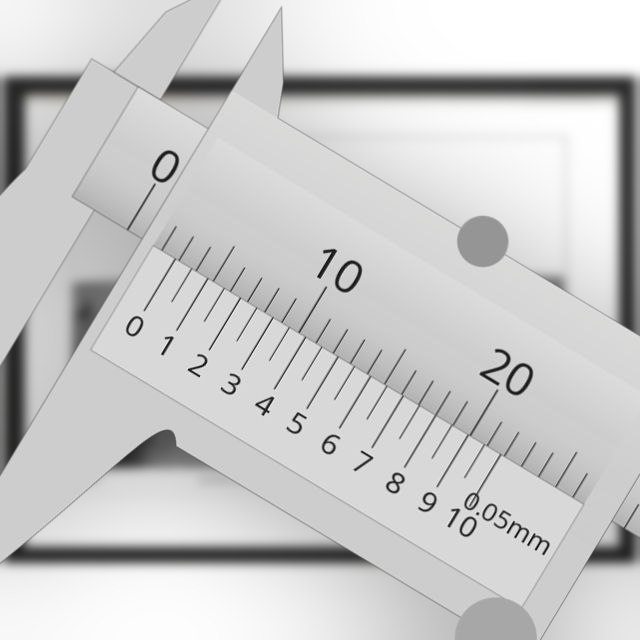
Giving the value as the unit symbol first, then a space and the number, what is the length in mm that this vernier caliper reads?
mm 2.8
